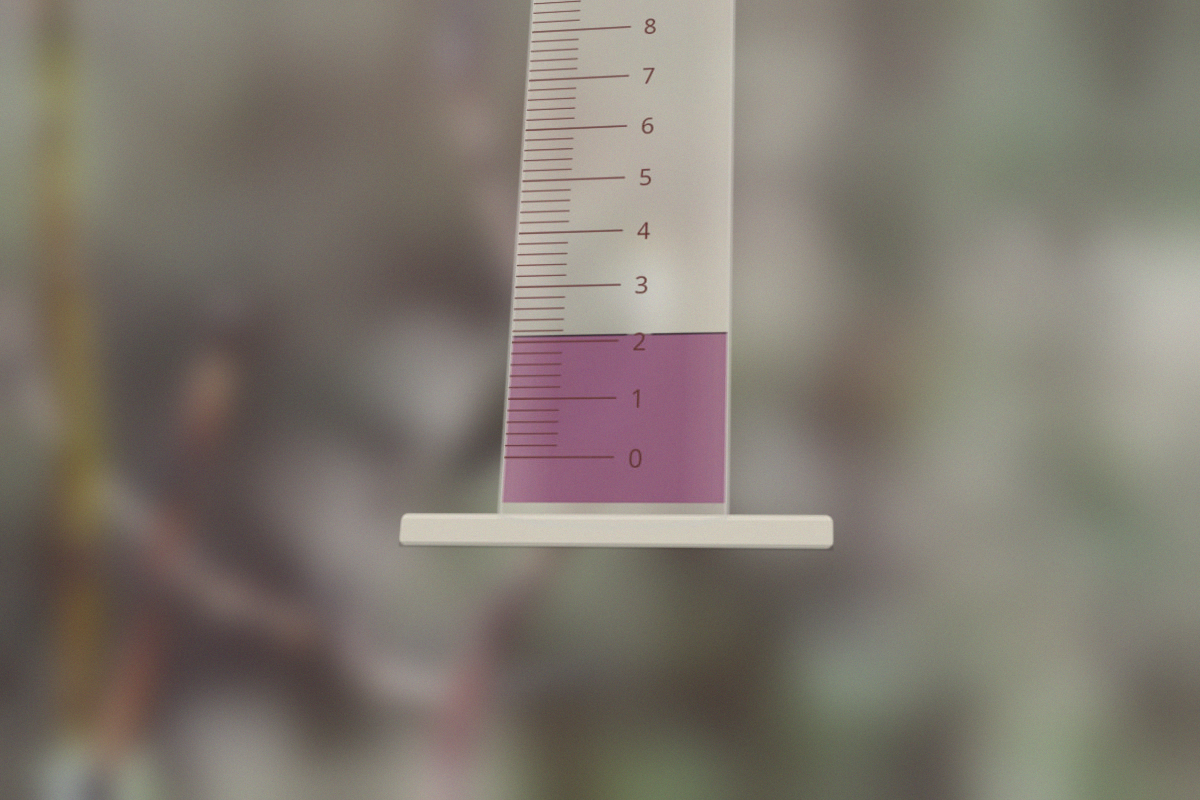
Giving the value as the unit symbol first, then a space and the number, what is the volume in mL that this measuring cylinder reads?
mL 2.1
